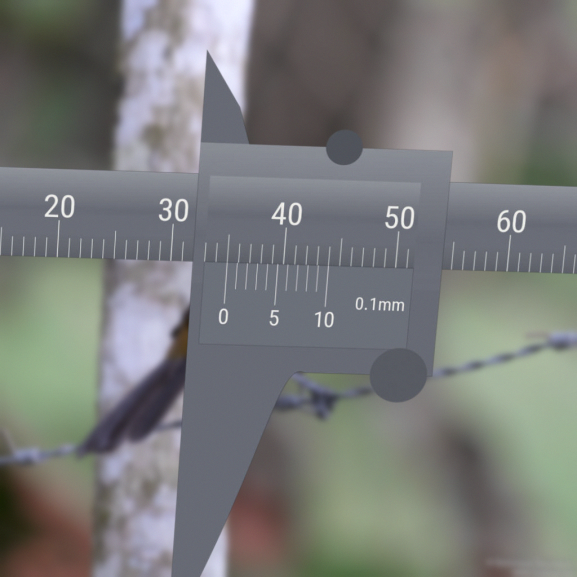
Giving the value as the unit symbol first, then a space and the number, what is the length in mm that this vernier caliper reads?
mm 35.0
